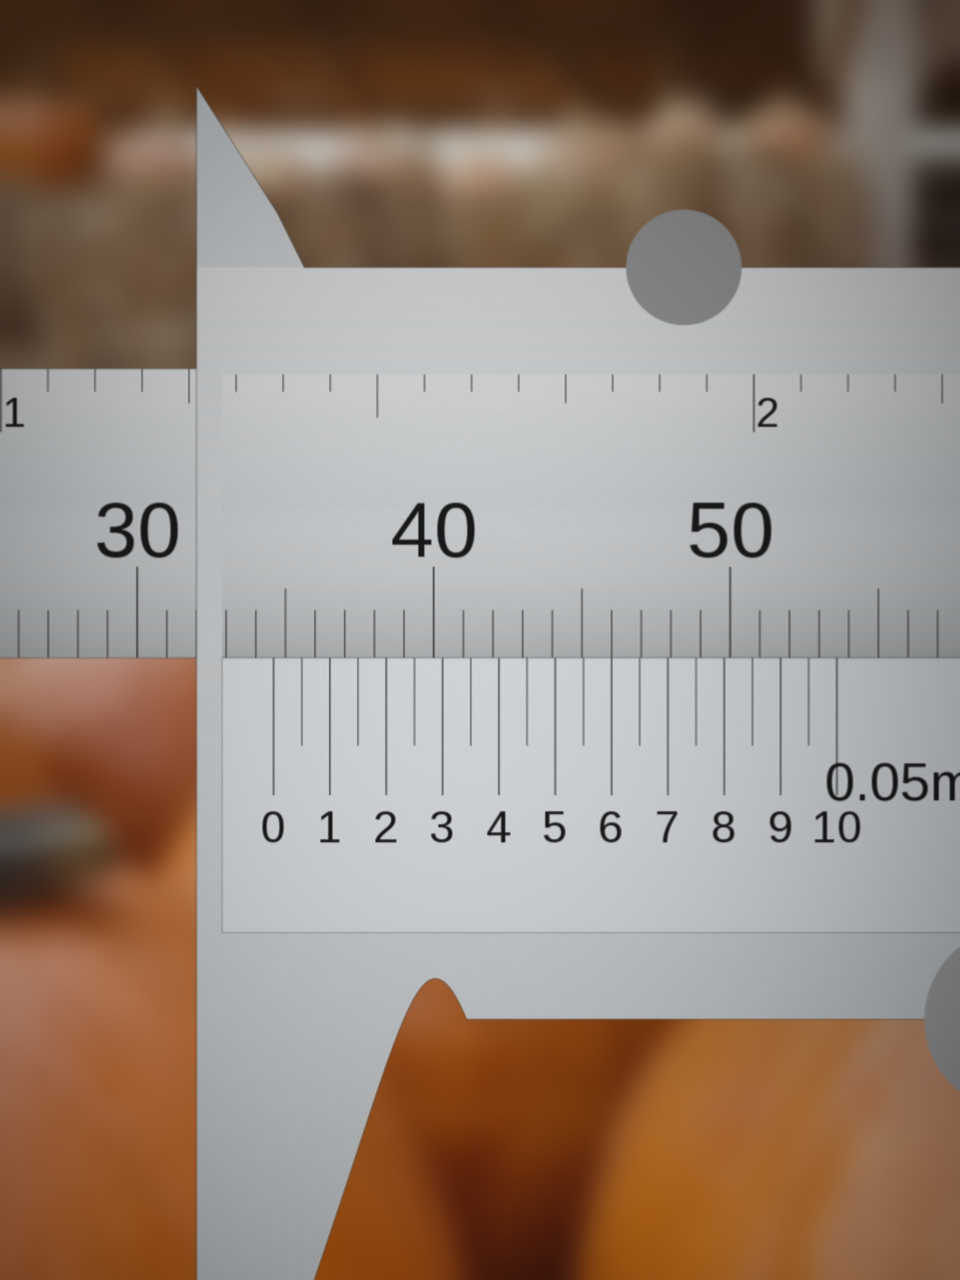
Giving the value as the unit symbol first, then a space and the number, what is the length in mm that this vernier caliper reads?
mm 34.60
